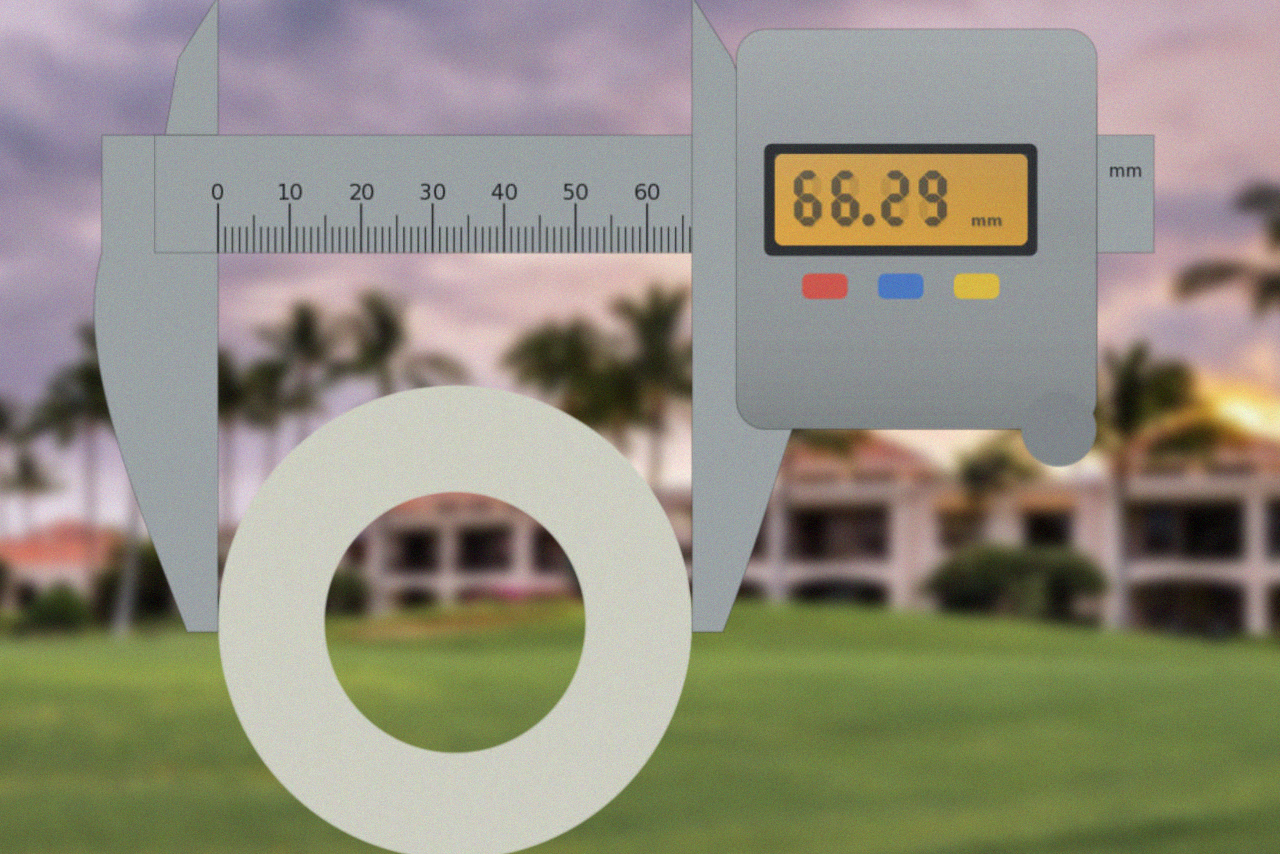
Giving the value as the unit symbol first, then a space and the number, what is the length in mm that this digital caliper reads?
mm 66.29
